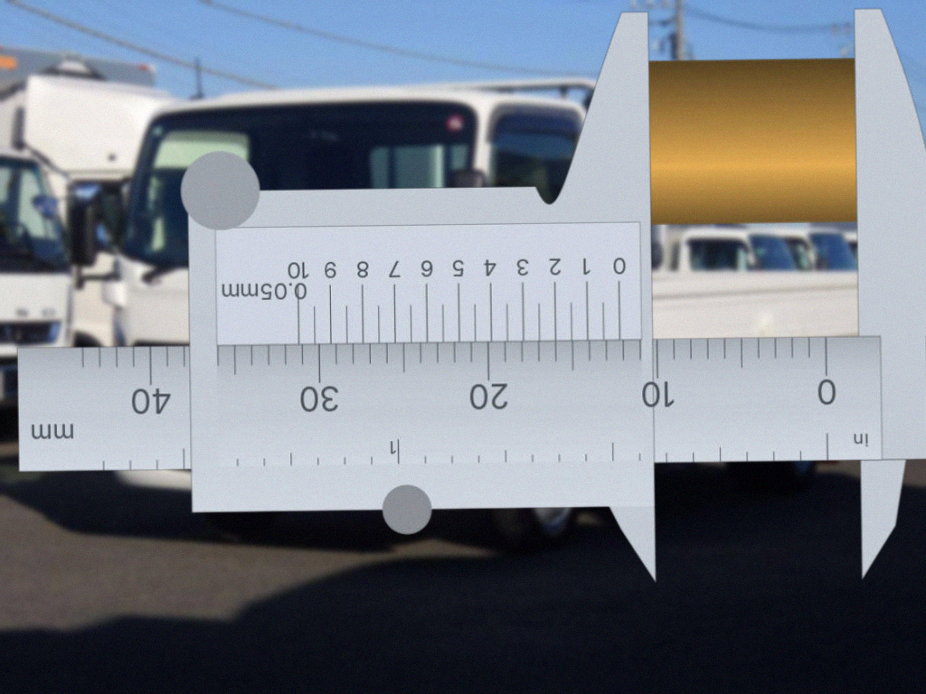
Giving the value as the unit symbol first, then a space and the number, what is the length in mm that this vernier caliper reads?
mm 12.2
